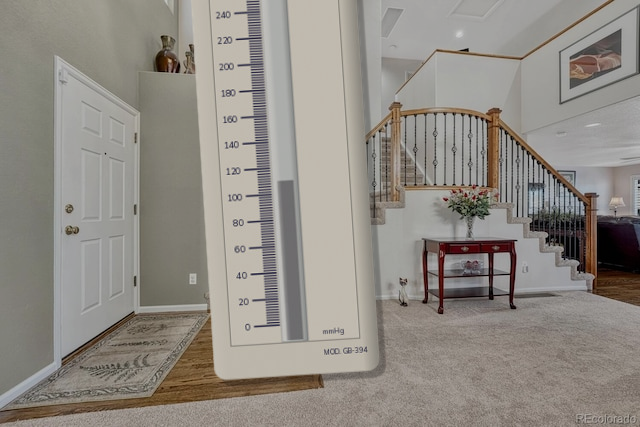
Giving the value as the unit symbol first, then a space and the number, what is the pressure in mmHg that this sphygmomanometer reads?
mmHg 110
